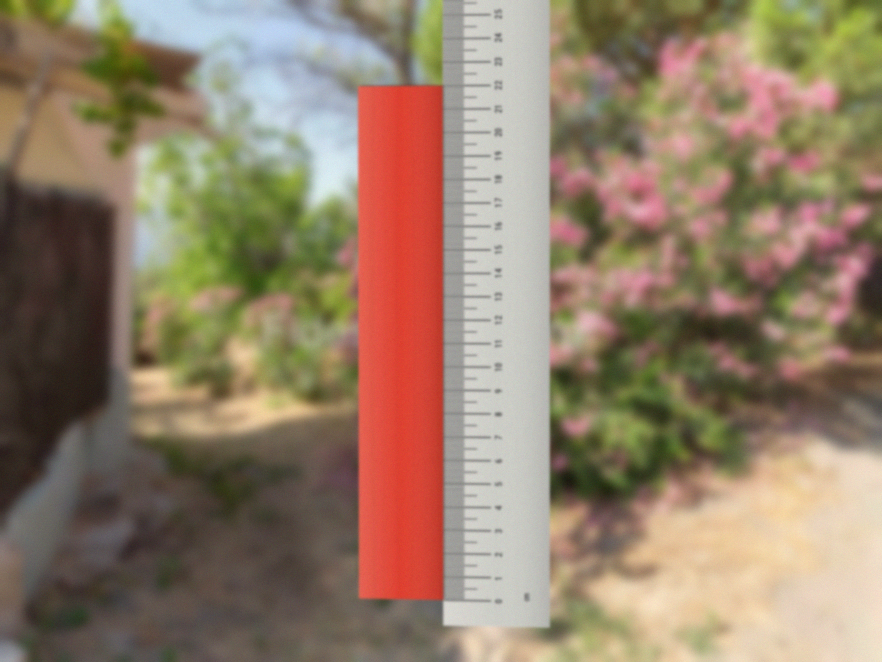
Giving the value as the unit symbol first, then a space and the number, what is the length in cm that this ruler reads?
cm 22
